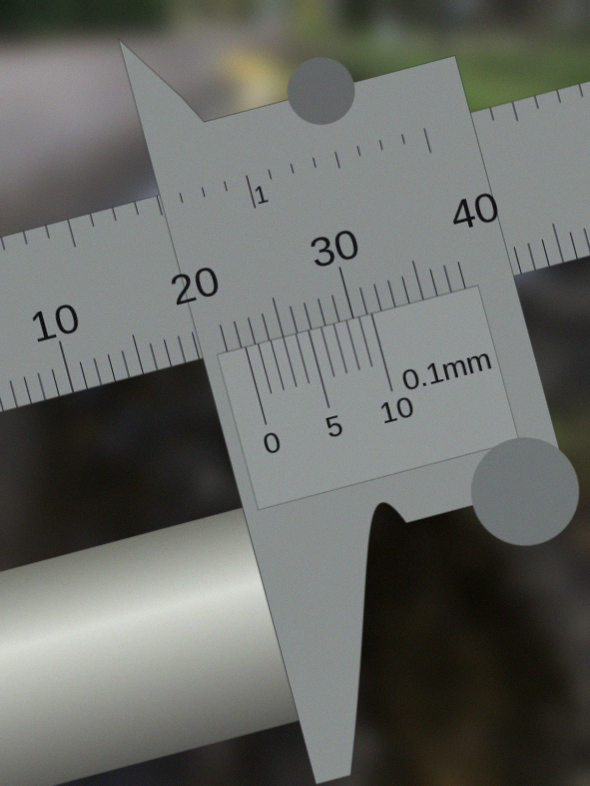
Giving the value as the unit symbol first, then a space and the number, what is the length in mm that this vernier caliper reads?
mm 22.3
